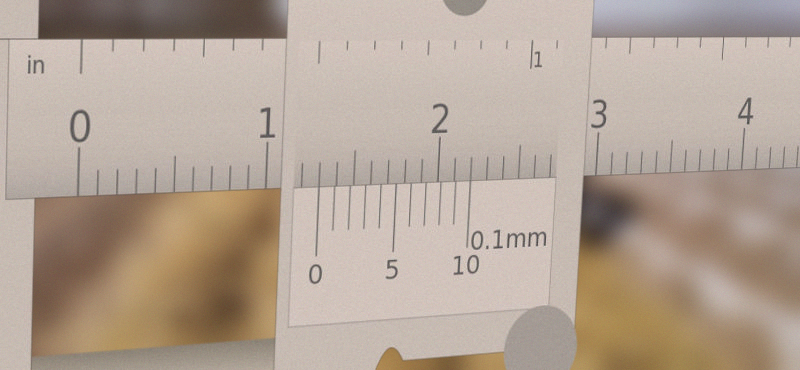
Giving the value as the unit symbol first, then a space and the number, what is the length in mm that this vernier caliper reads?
mm 13.0
